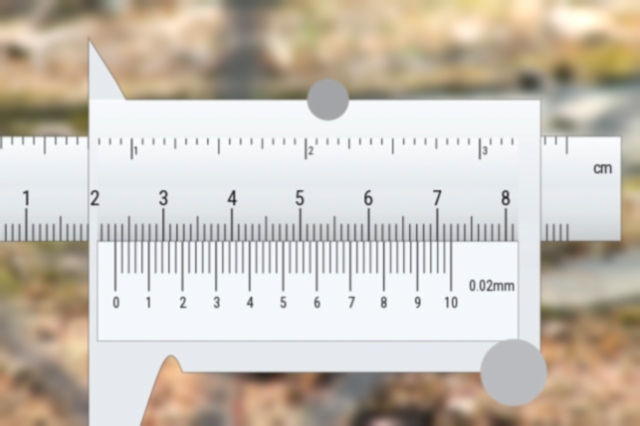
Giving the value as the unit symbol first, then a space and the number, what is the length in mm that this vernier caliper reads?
mm 23.0
